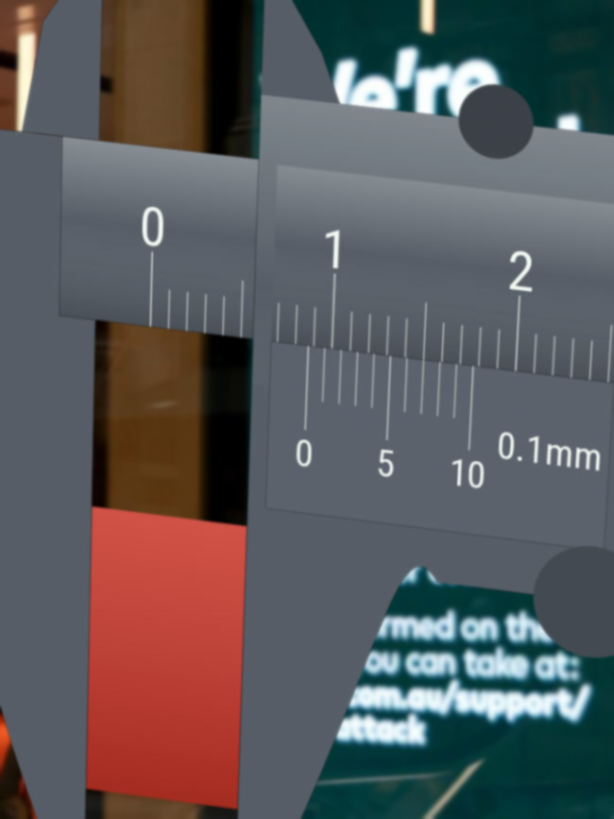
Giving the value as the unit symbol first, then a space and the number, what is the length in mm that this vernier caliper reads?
mm 8.7
